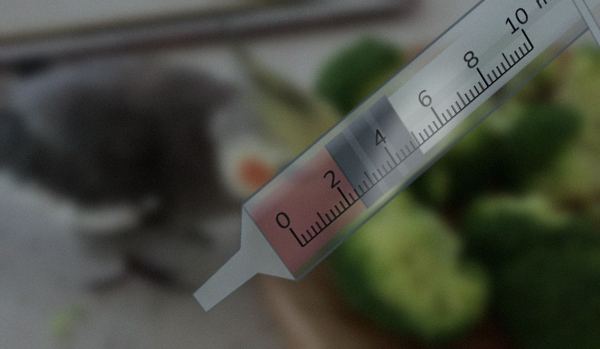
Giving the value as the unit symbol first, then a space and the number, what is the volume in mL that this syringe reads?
mL 2.4
